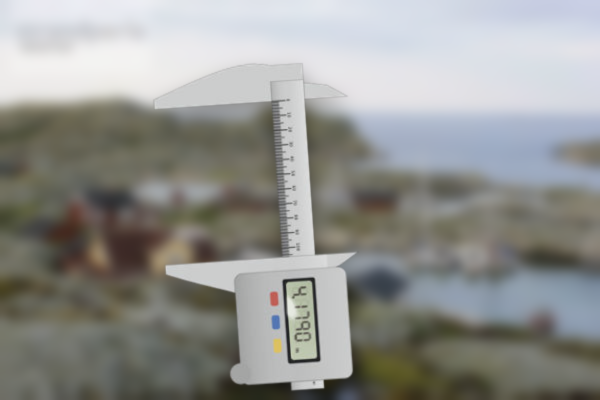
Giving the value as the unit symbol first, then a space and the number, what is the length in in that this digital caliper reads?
in 4.1790
